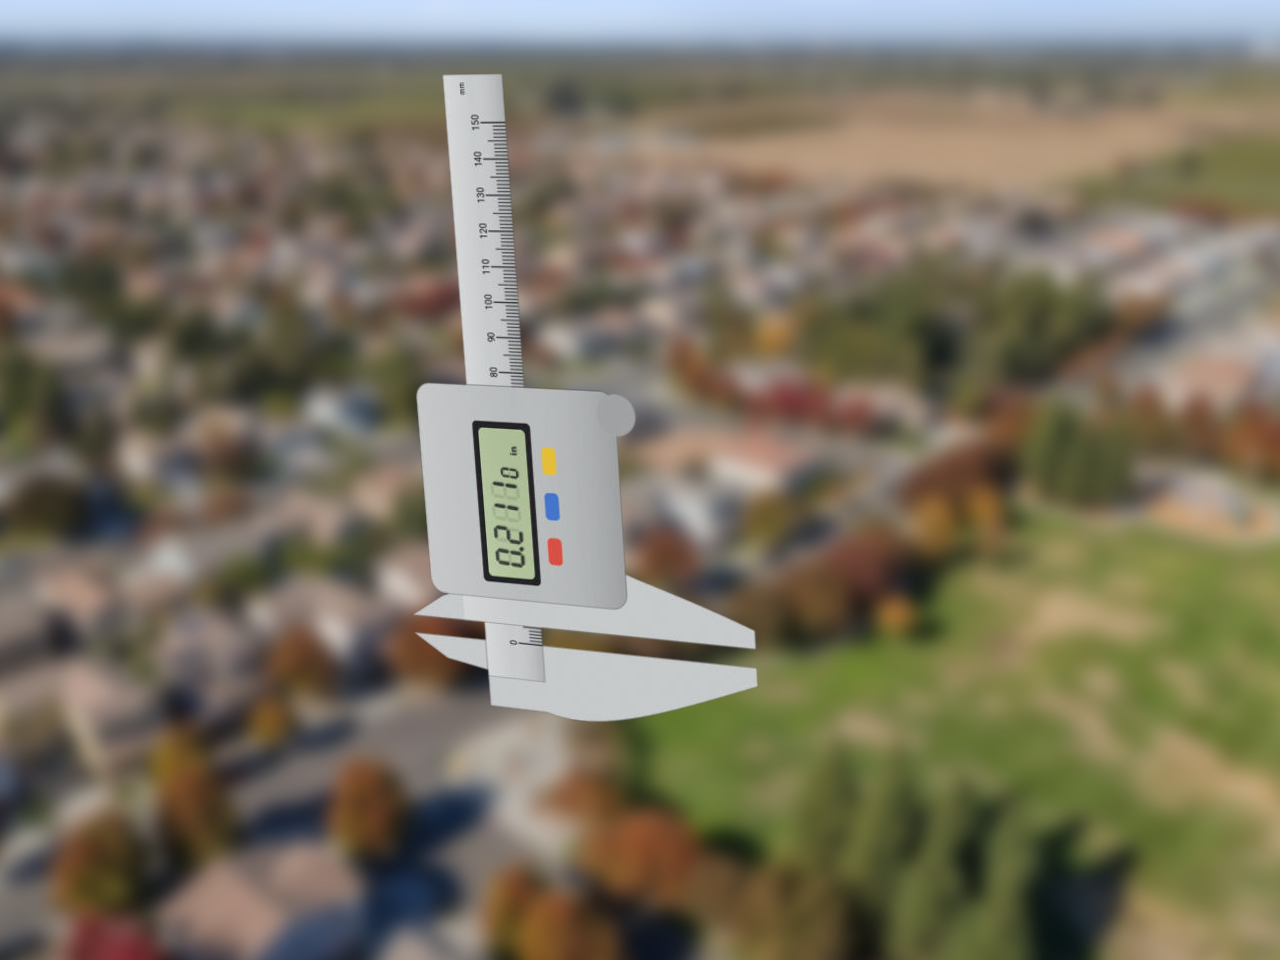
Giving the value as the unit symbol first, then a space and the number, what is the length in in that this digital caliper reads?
in 0.2110
